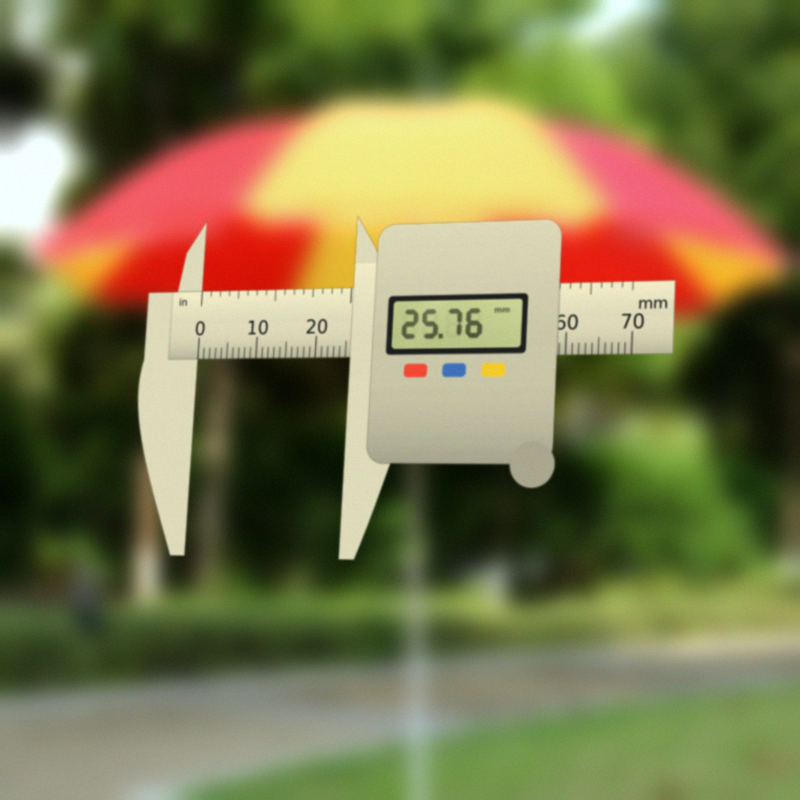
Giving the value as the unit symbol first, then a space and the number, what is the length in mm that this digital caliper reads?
mm 25.76
